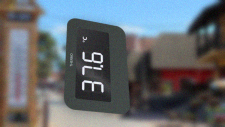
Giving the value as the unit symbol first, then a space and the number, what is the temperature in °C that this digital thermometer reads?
°C 37.6
